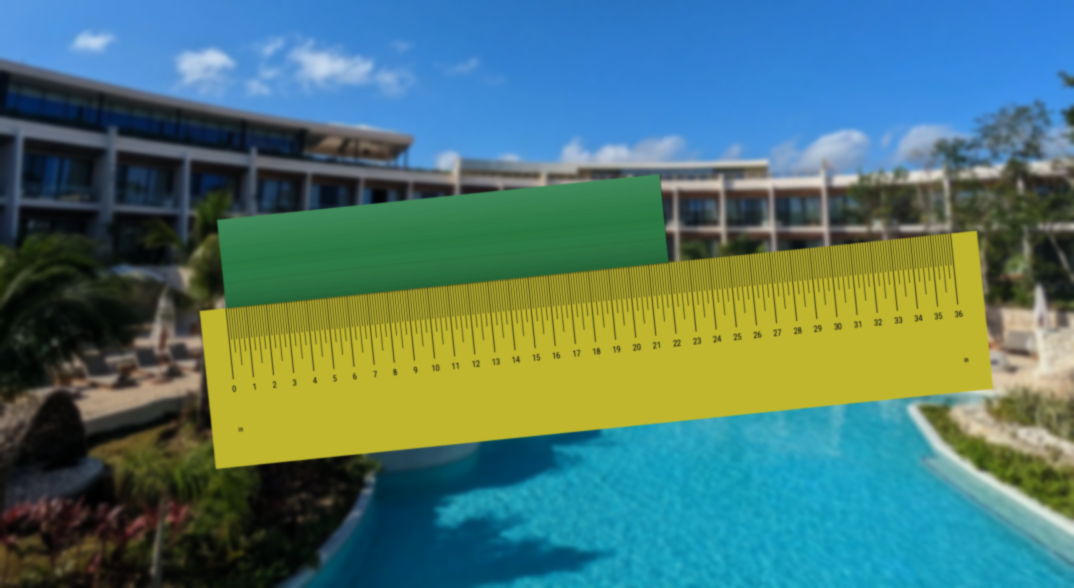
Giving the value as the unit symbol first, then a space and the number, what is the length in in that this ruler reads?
in 22
